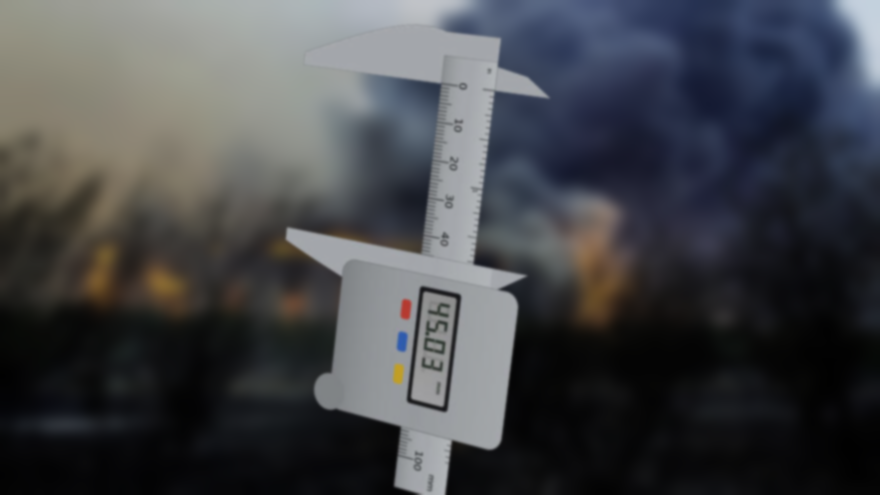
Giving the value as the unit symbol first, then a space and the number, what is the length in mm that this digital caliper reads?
mm 45.03
